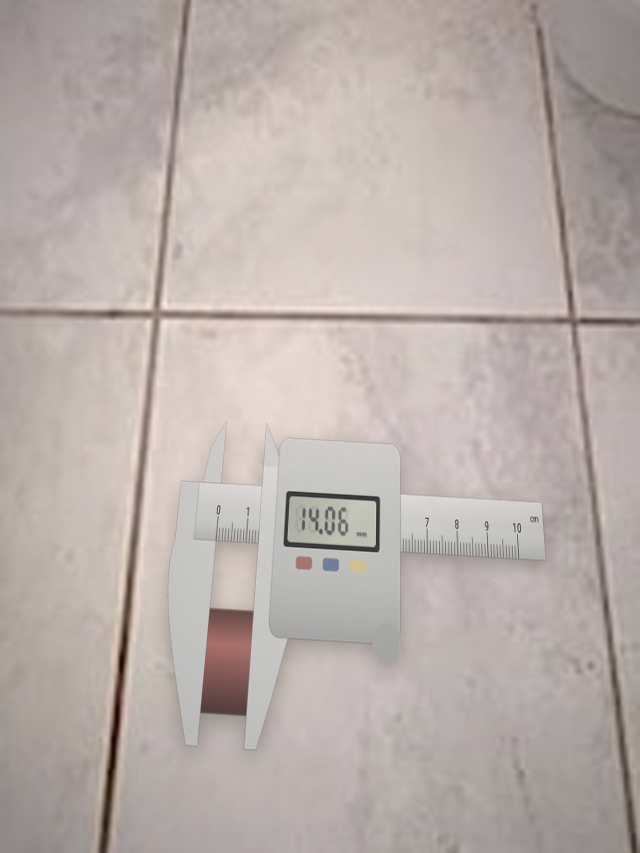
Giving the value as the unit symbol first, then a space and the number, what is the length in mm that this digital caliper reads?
mm 14.06
